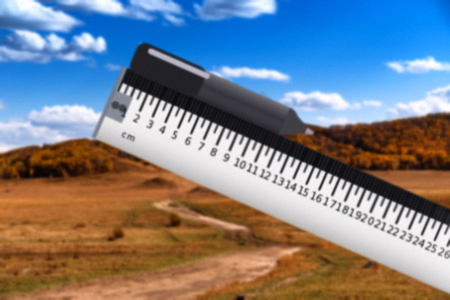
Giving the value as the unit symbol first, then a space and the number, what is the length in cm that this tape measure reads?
cm 14
